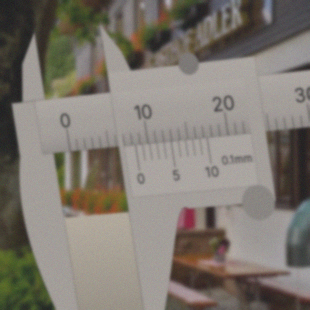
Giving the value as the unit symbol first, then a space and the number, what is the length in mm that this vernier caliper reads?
mm 8.4
